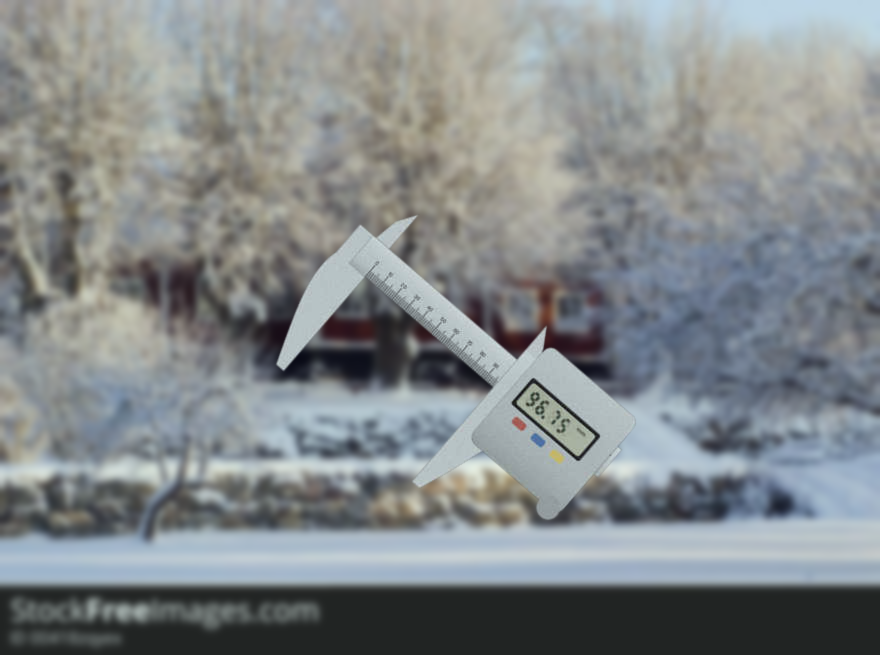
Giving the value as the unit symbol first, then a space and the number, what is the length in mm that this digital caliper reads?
mm 96.75
